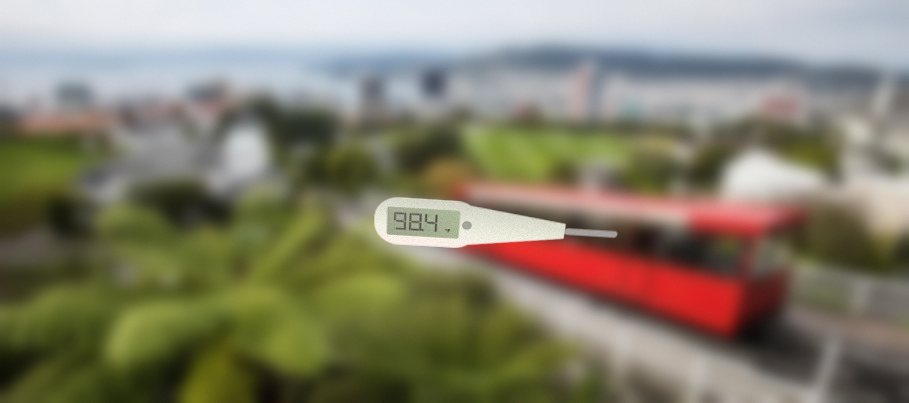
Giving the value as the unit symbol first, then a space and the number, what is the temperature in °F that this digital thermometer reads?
°F 98.4
